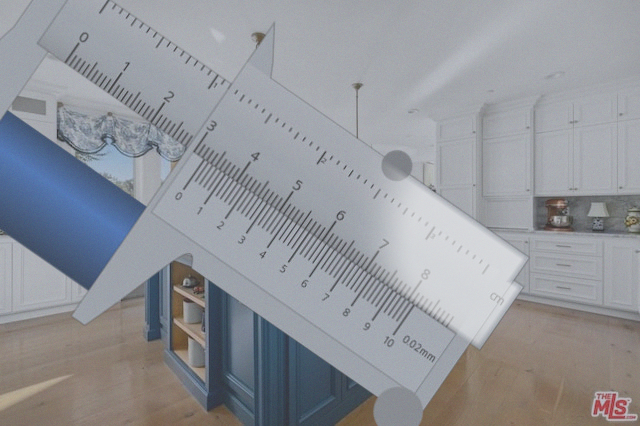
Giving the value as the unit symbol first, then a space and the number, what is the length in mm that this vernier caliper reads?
mm 32.5
